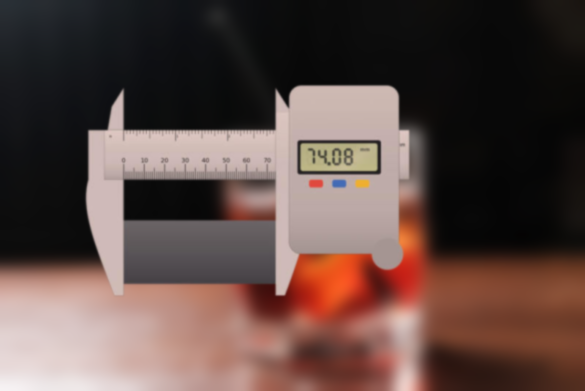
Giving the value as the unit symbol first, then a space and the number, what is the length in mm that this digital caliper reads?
mm 74.08
